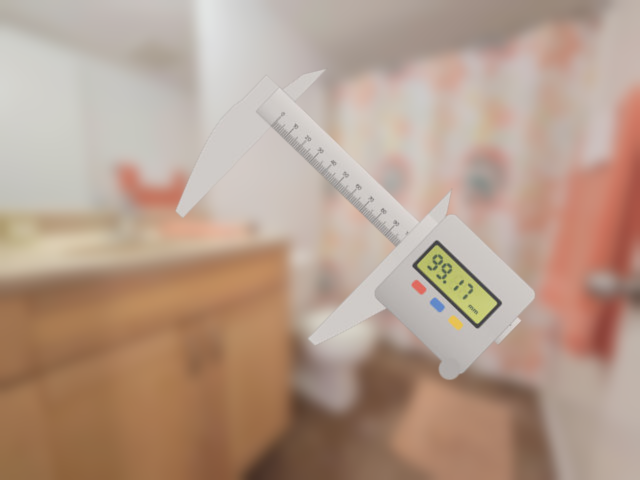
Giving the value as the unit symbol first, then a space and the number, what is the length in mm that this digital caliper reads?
mm 99.17
